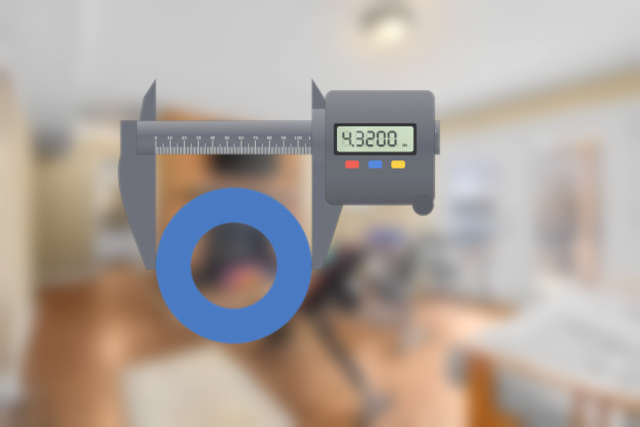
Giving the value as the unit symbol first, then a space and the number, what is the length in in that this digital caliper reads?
in 4.3200
